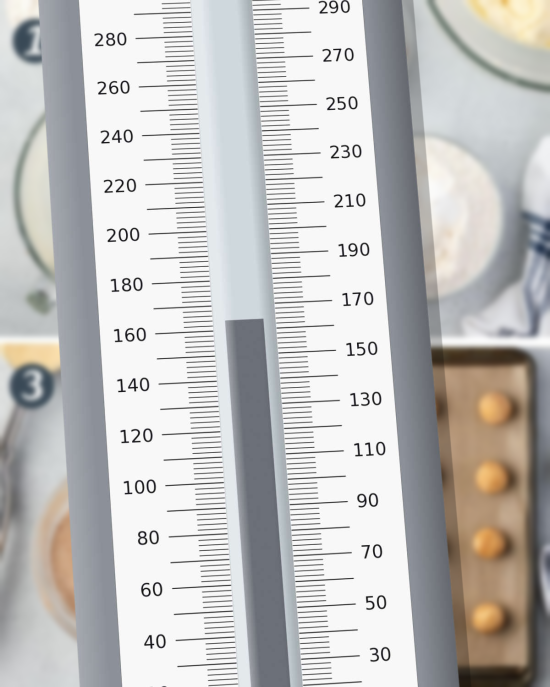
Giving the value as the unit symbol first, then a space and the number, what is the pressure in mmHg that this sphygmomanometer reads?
mmHg 164
